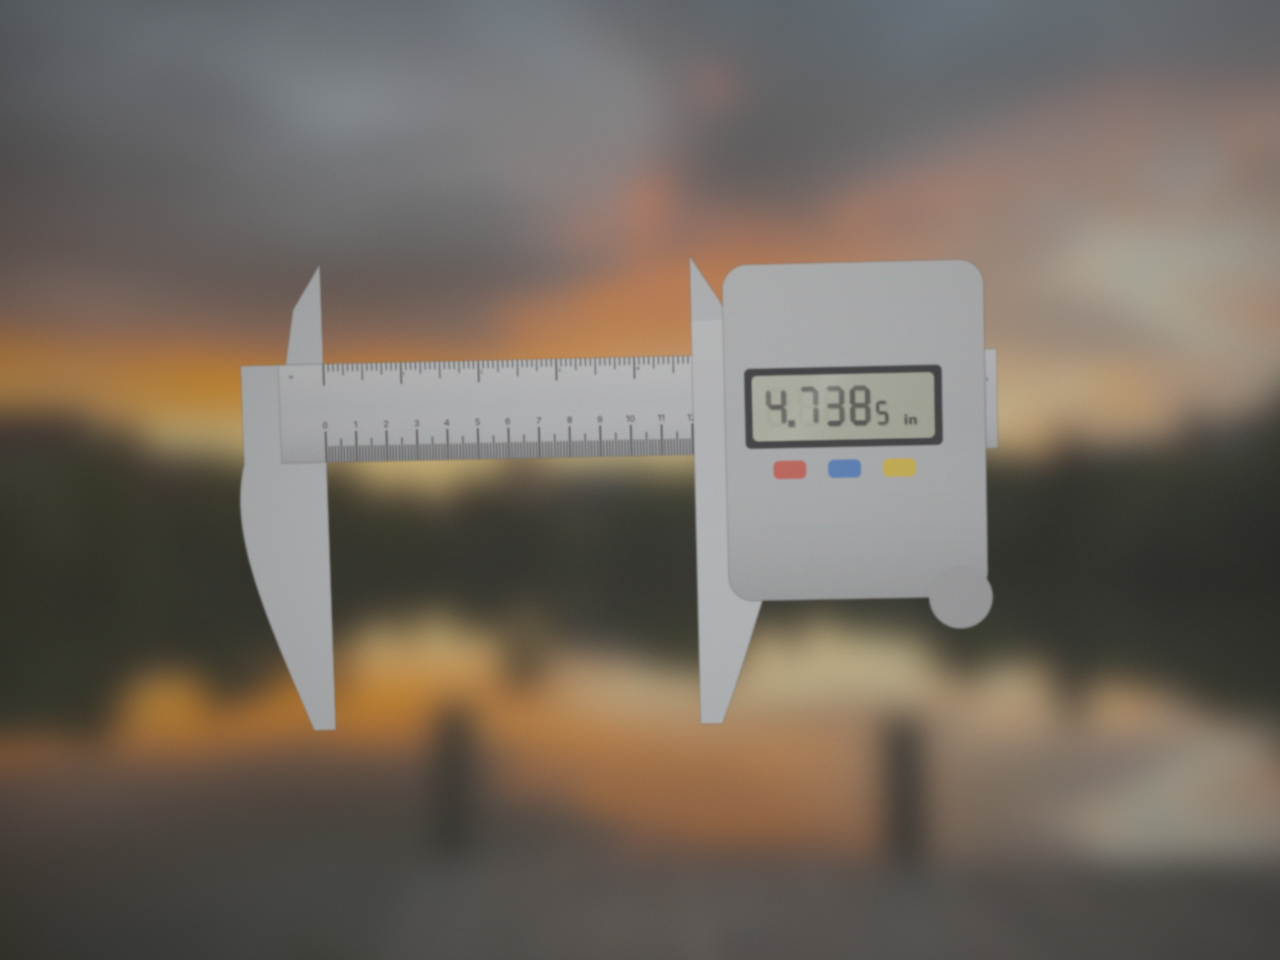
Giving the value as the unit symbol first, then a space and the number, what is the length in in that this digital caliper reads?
in 4.7385
